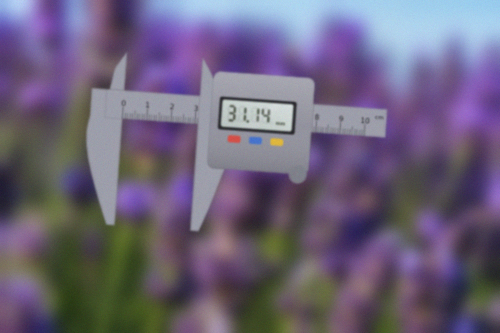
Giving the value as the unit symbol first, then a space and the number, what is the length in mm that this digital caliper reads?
mm 31.14
